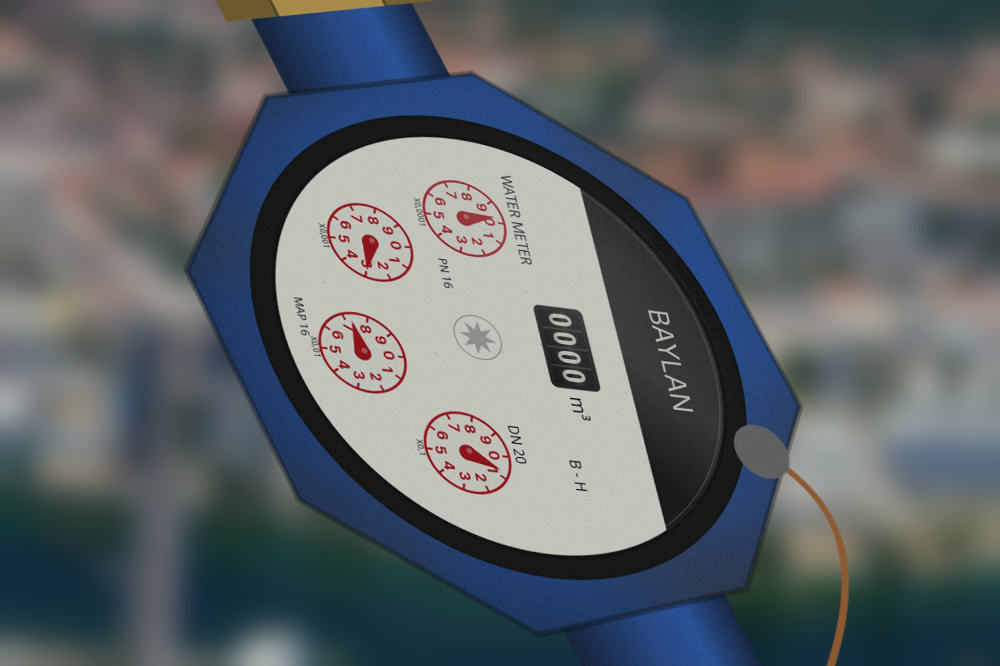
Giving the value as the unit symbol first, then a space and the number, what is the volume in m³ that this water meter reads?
m³ 0.0729
